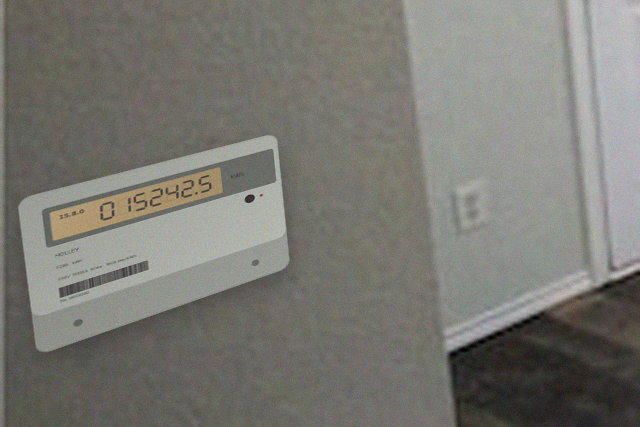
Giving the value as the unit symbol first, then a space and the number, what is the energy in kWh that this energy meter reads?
kWh 15242.5
